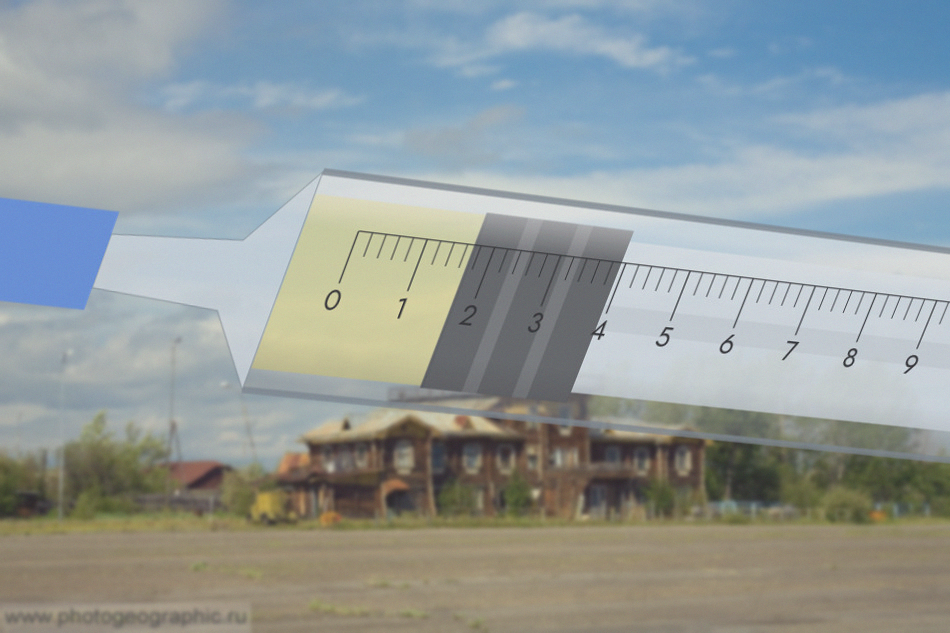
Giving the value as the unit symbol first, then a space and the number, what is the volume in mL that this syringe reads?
mL 1.7
